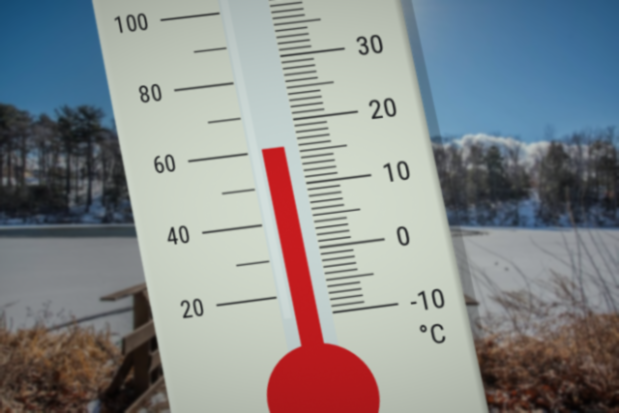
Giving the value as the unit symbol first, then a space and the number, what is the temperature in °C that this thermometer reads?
°C 16
